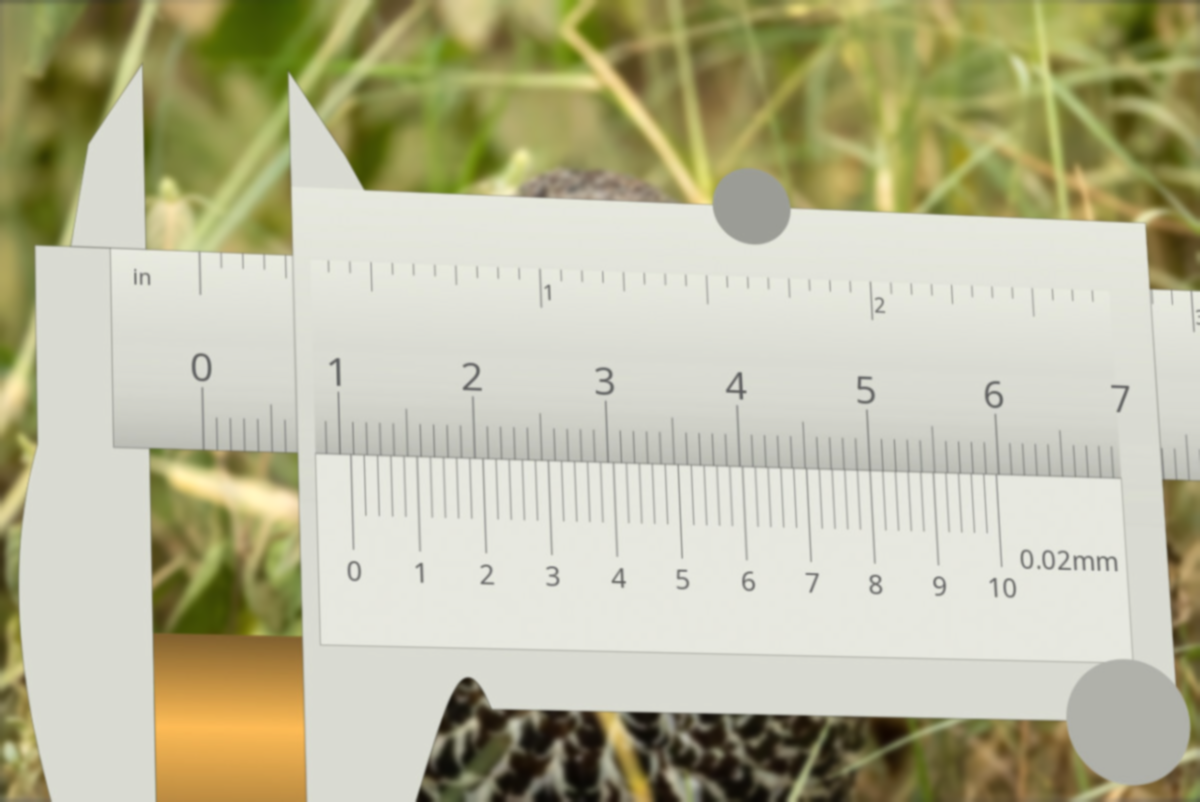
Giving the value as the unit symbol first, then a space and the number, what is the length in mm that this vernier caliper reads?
mm 10.8
